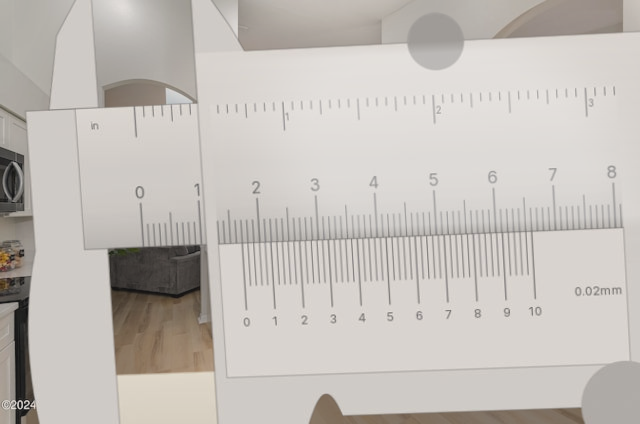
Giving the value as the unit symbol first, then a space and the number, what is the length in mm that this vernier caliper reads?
mm 17.0
